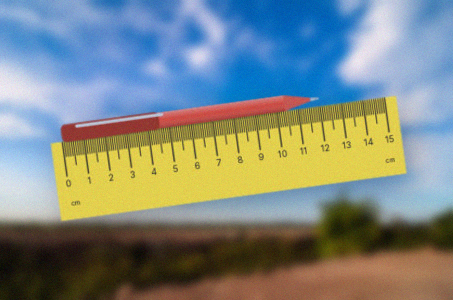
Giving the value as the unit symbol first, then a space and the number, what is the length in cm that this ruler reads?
cm 12
